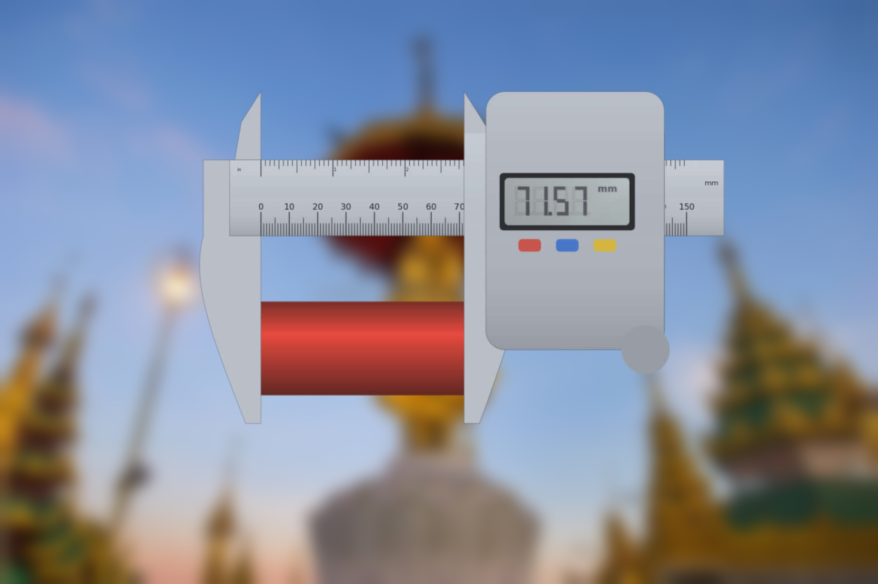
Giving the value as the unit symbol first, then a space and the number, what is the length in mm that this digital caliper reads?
mm 71.57
